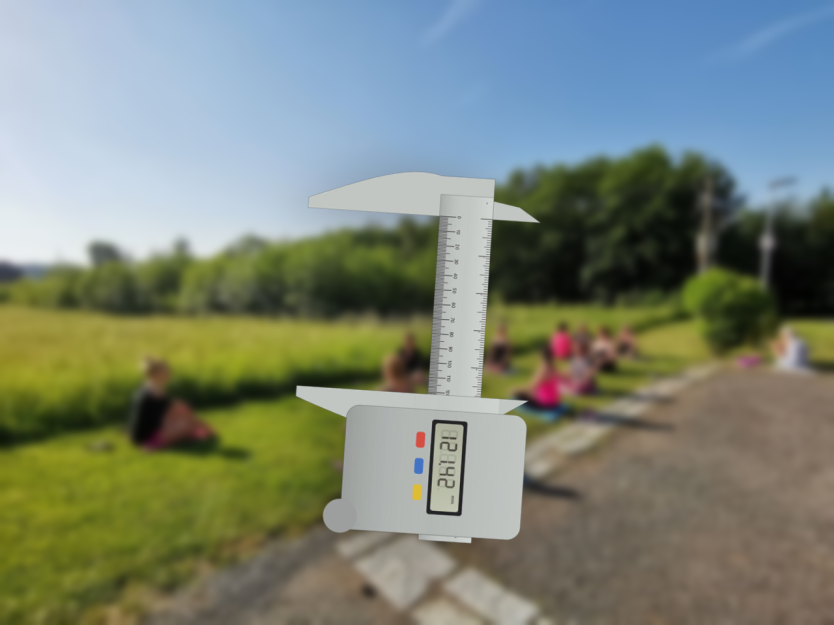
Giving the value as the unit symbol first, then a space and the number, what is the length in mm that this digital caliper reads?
mm 121.42
